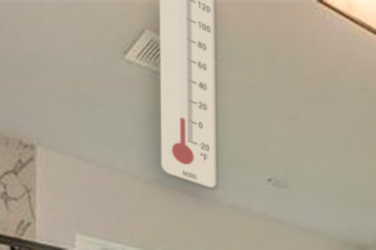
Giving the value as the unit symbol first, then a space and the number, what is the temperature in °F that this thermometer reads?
°F 0
